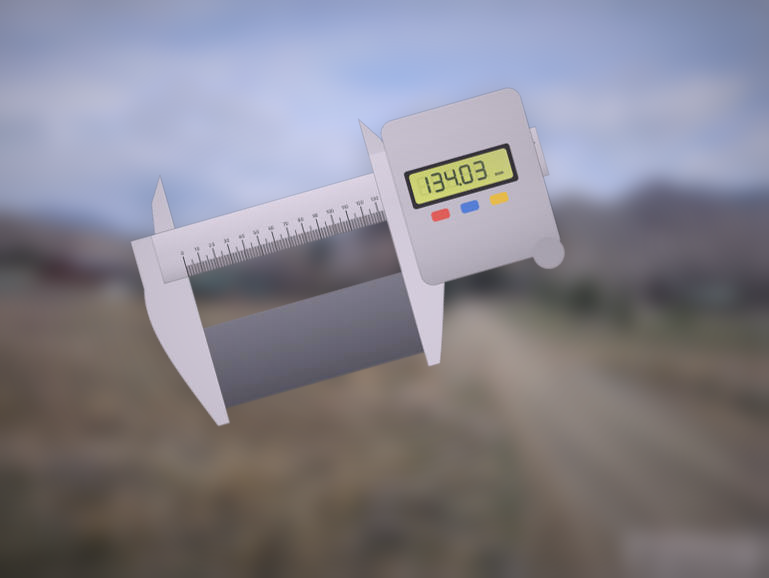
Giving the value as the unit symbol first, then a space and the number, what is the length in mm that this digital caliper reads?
mm 134.03
